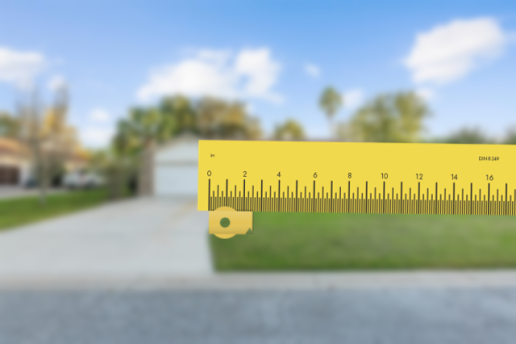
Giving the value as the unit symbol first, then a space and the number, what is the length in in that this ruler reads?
in 2.5
